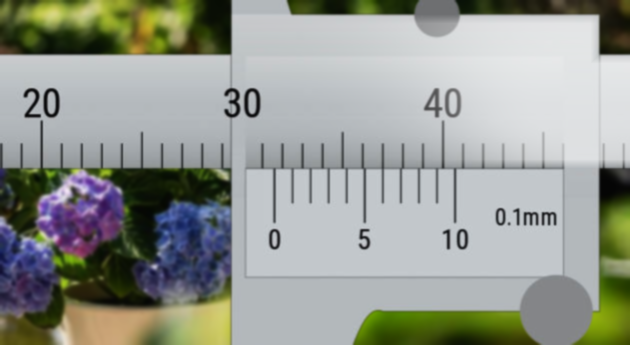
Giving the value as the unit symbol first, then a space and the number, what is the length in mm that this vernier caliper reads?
mm 31.6
